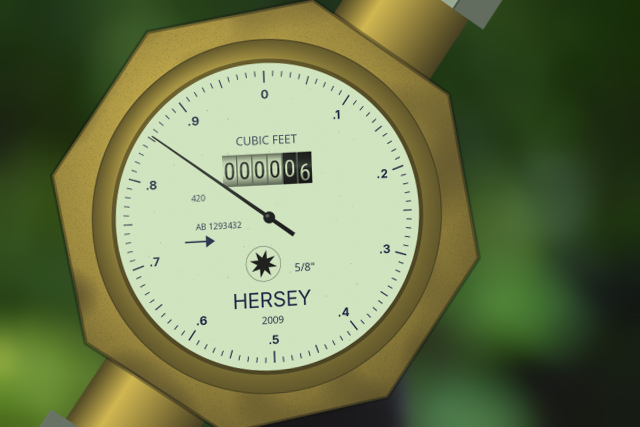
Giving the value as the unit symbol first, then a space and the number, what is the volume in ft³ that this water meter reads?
ft³ 5.85
